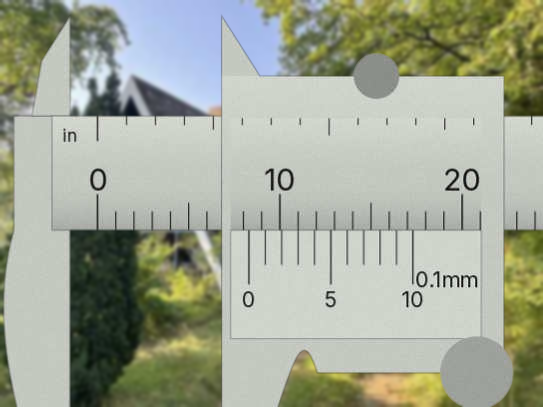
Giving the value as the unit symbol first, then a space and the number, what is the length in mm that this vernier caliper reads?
mm 8.3
